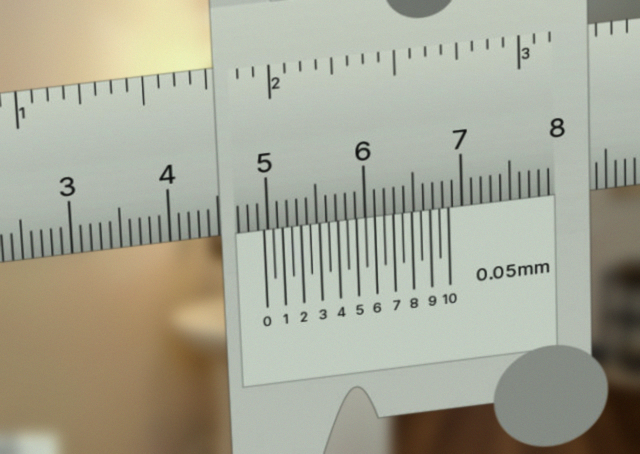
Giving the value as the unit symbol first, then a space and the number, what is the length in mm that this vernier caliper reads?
mm 49.6
